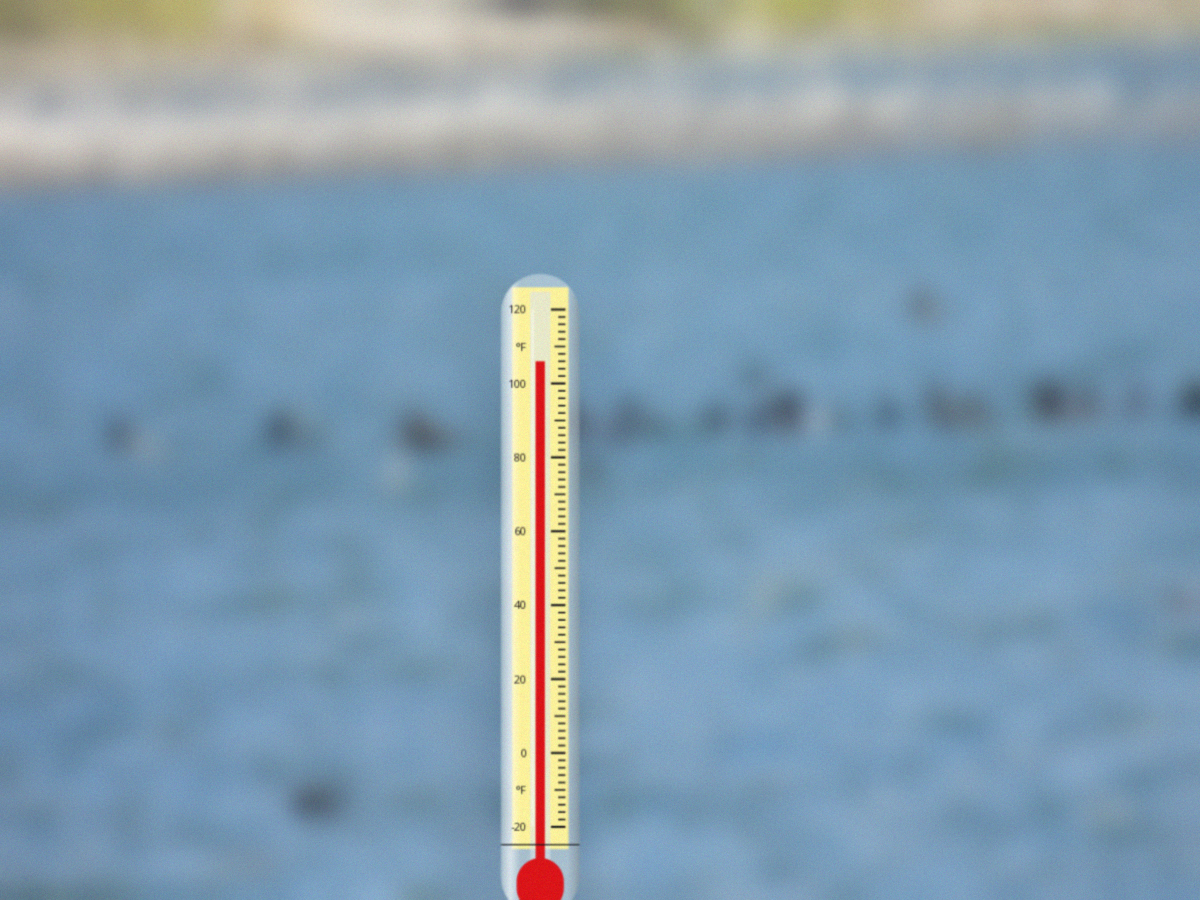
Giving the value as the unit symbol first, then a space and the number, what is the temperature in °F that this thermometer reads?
°F 106
